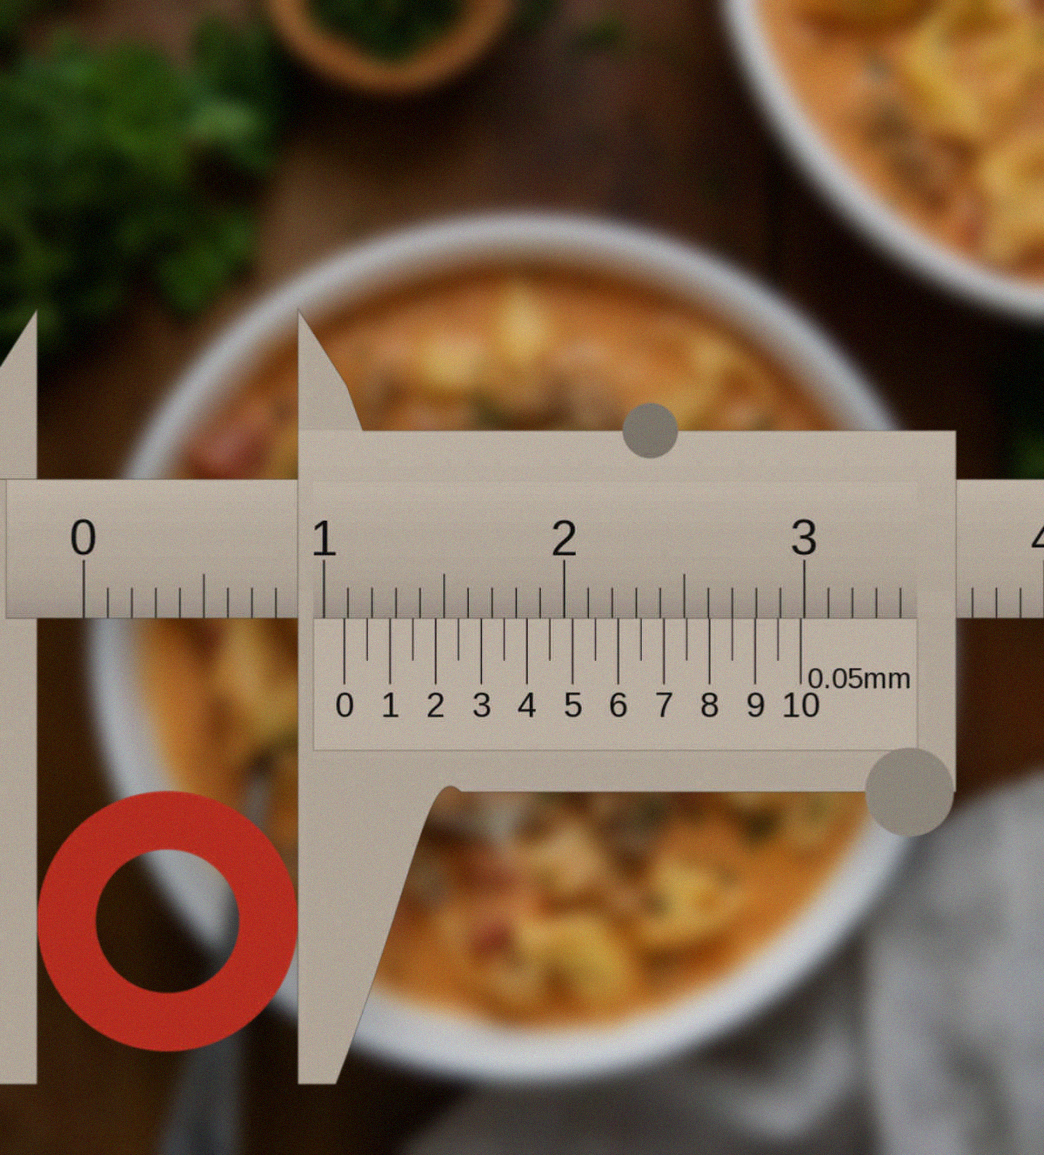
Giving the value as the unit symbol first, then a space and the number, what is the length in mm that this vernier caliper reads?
mm 10.85
